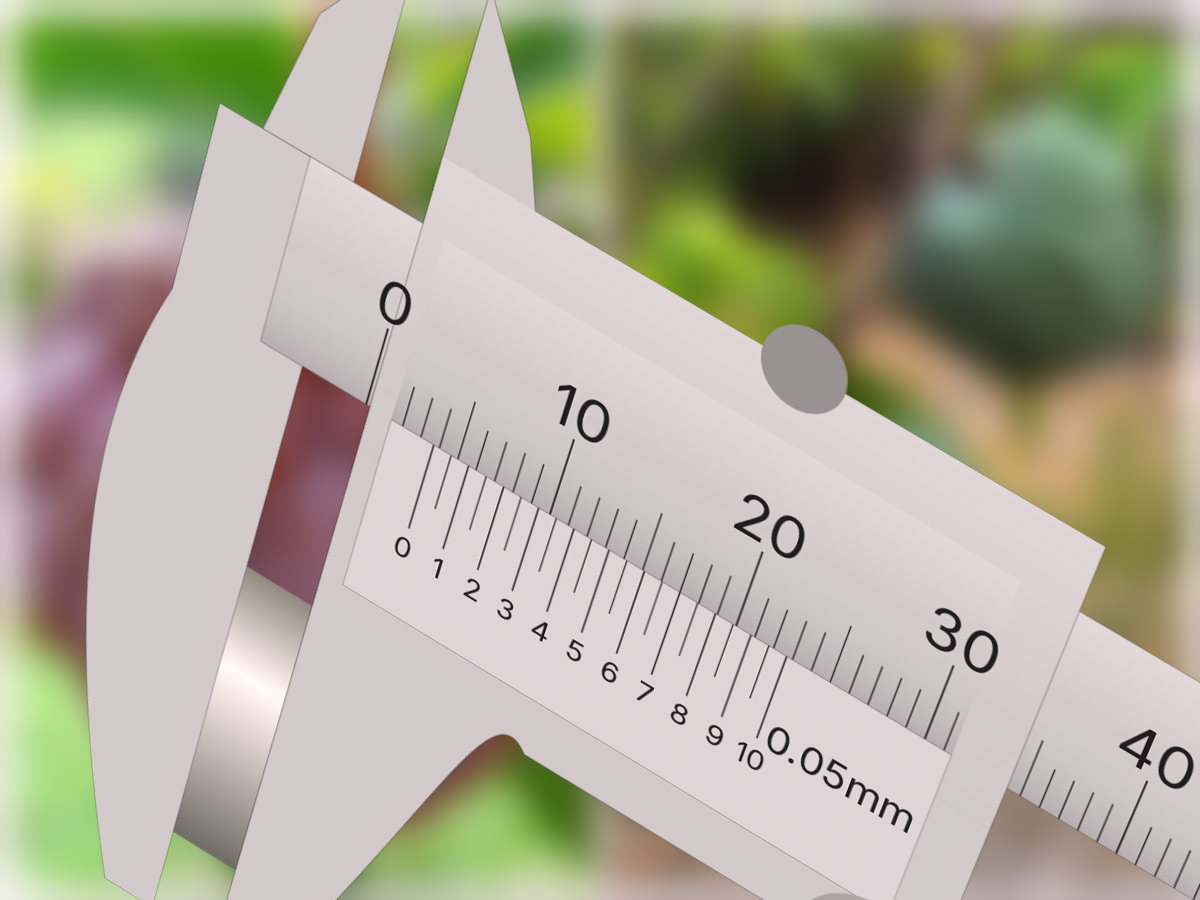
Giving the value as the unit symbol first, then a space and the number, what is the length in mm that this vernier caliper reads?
mm 3.7
